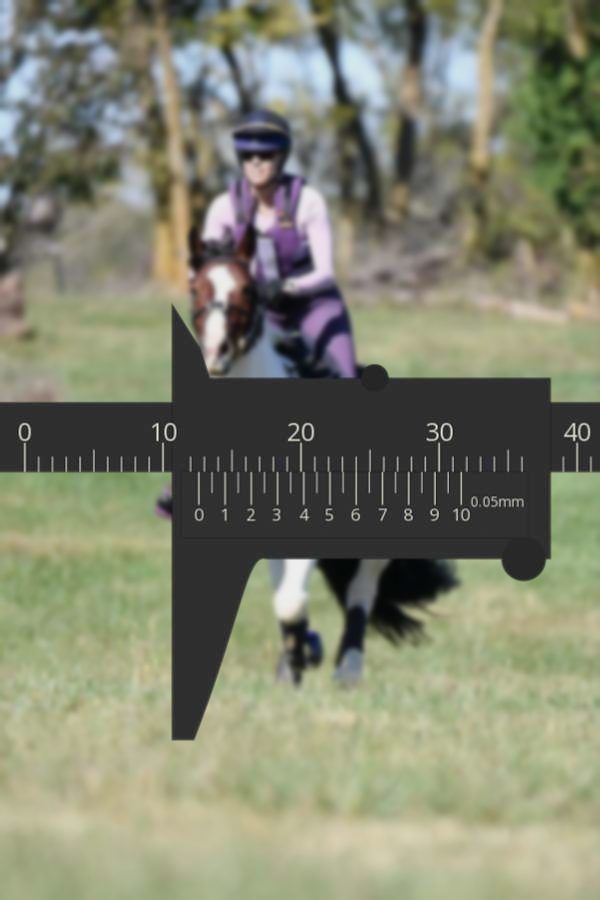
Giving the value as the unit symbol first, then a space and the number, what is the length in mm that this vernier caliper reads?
mm 12.6
